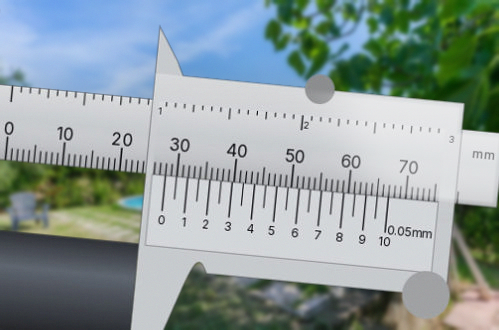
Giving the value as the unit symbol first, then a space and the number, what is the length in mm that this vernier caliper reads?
mm 28.0
